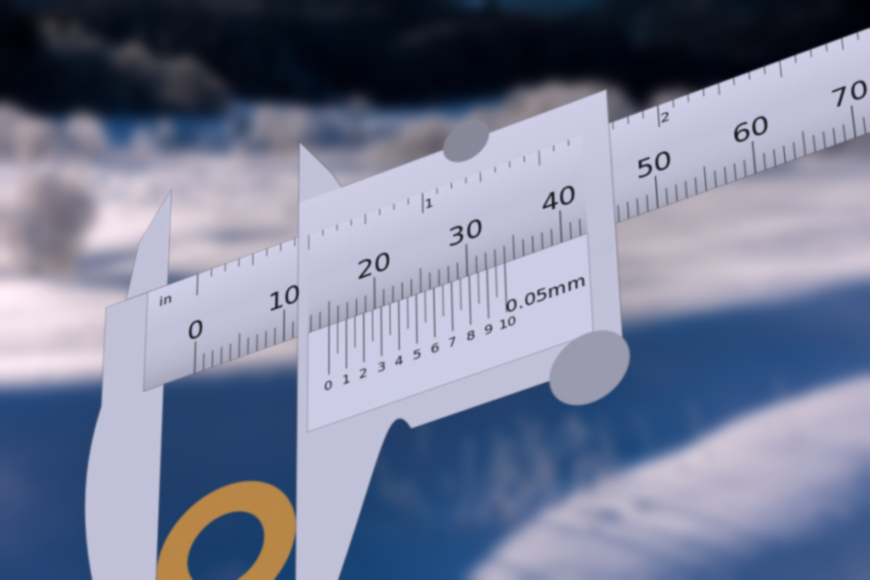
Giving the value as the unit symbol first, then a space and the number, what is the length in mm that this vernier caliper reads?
mm 15.0
